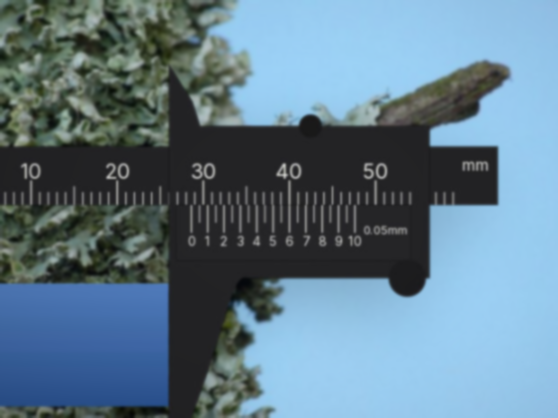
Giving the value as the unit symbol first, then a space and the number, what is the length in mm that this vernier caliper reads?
mm 28.6
